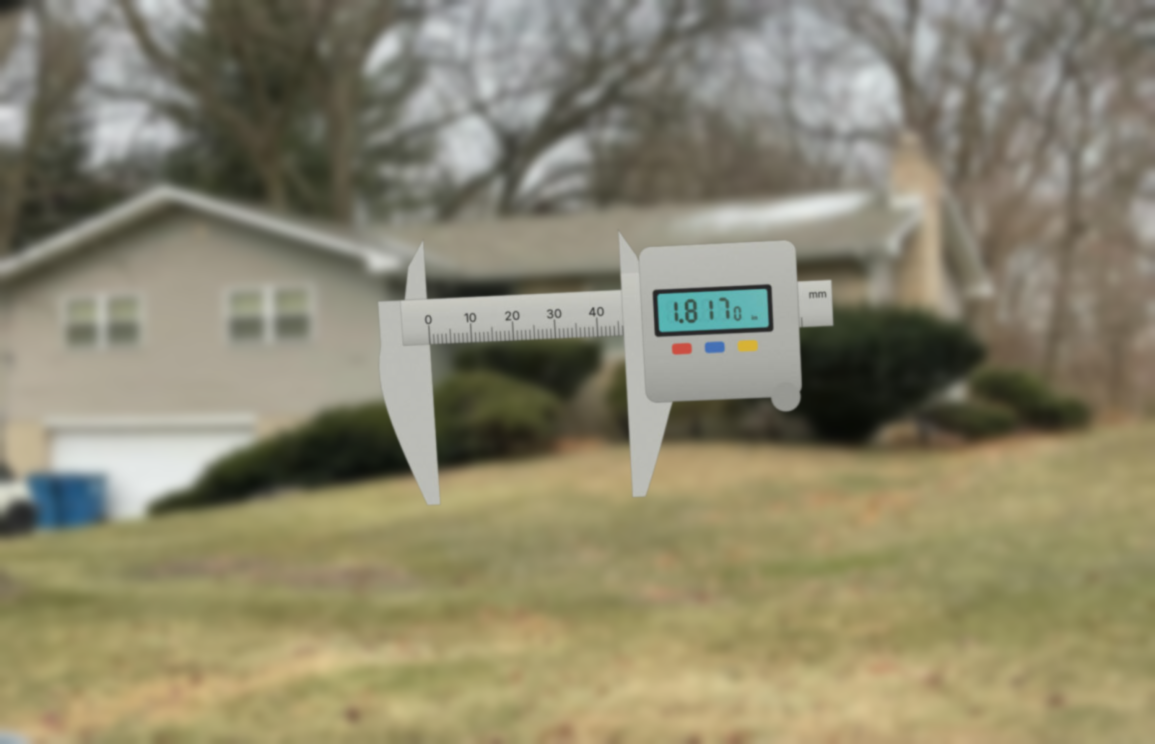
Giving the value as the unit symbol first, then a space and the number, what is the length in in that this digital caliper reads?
in 1.8170
